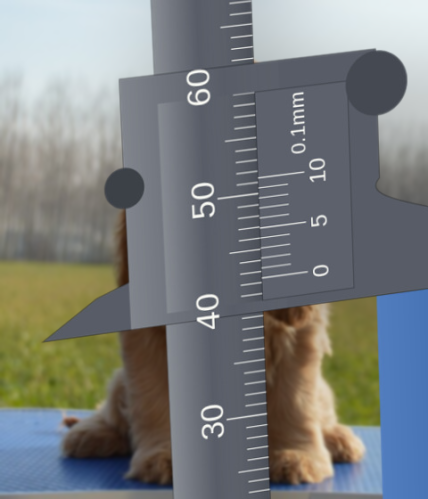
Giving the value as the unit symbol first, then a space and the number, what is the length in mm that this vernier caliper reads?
mm 42.4
